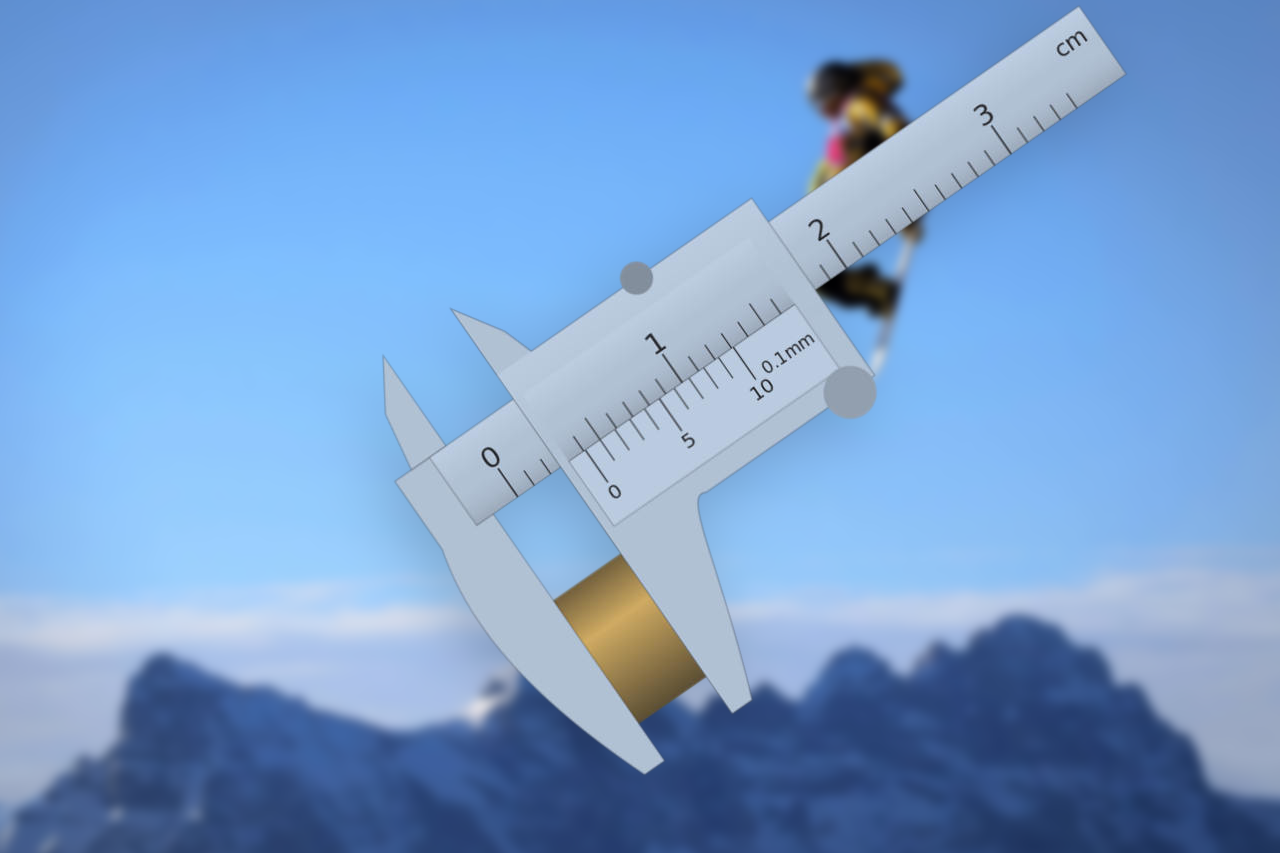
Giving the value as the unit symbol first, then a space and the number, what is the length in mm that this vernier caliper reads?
mm 4.1
